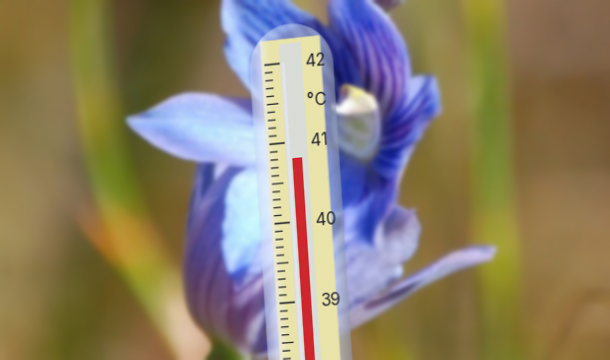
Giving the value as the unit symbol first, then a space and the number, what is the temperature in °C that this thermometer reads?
°C 40.8
